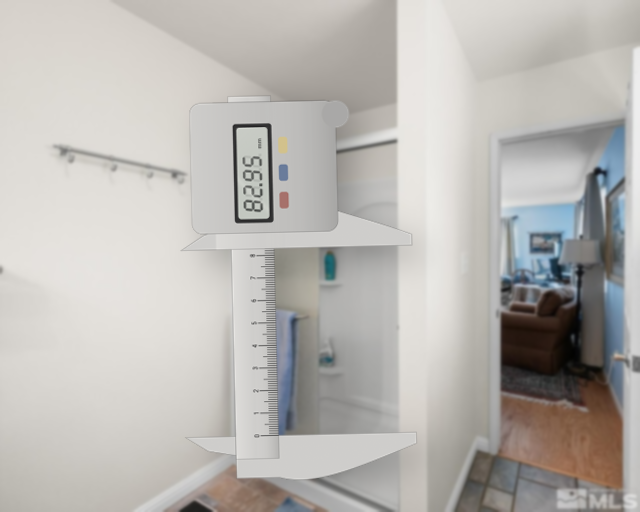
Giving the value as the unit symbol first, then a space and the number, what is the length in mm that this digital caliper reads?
mm 82.95
